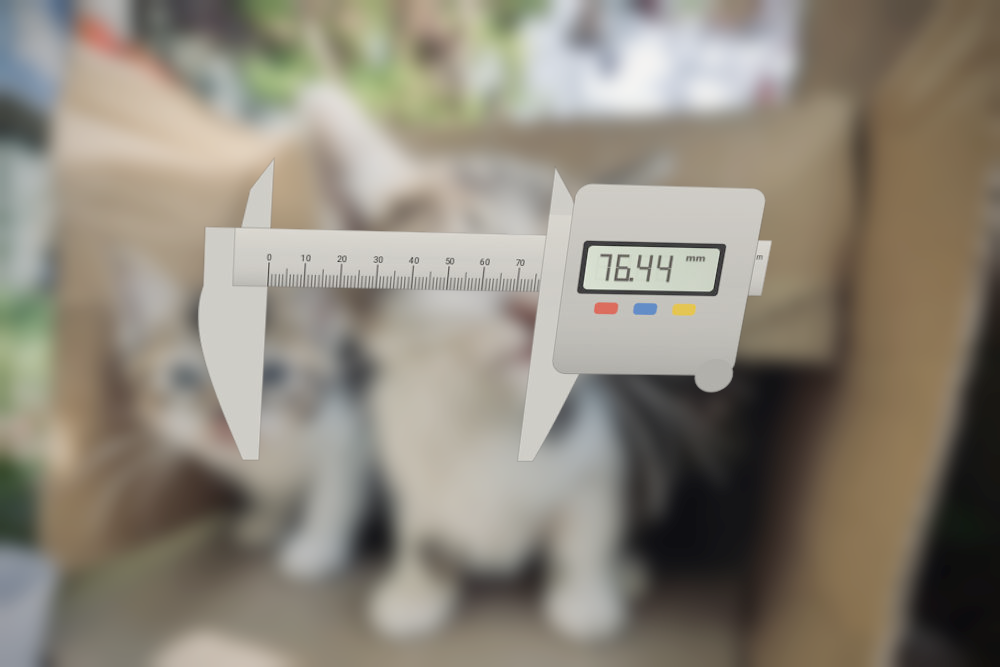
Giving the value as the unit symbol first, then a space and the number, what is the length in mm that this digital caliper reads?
mm 76.44
